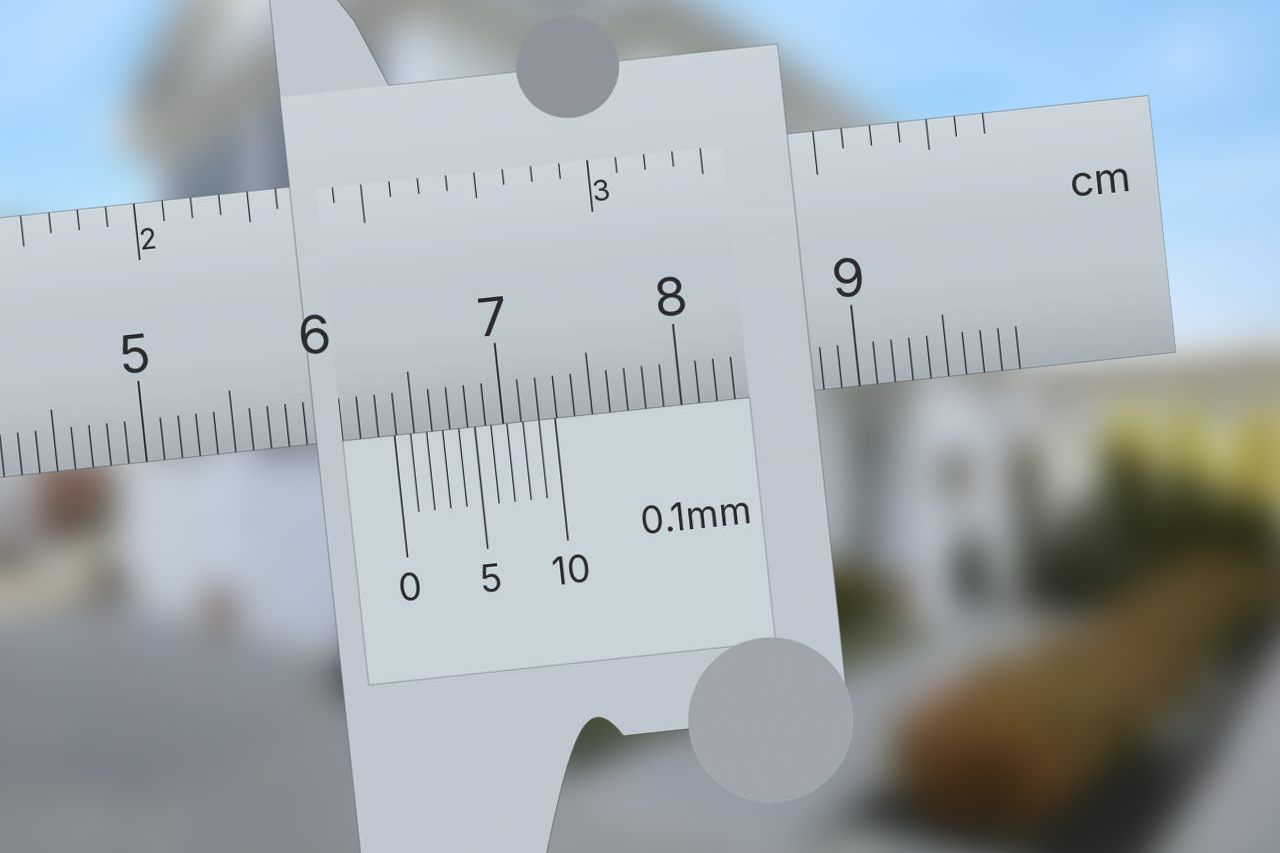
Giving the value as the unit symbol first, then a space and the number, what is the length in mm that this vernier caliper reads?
mm 63.9
